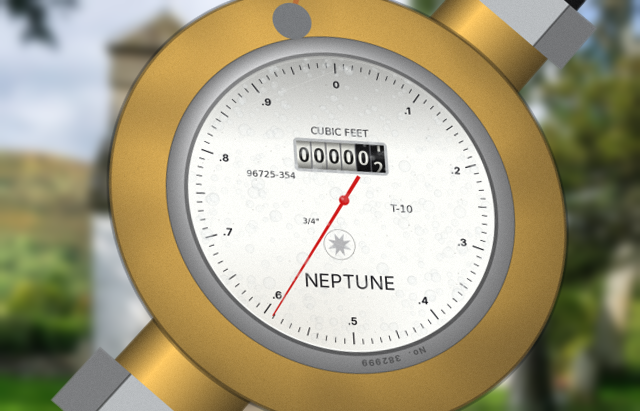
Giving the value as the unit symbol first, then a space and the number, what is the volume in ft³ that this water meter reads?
ft³ 1.59
